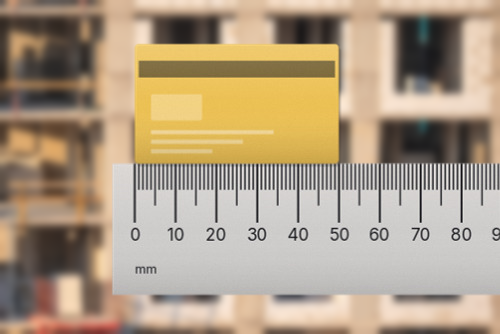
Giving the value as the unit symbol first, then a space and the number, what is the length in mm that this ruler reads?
mm 50
